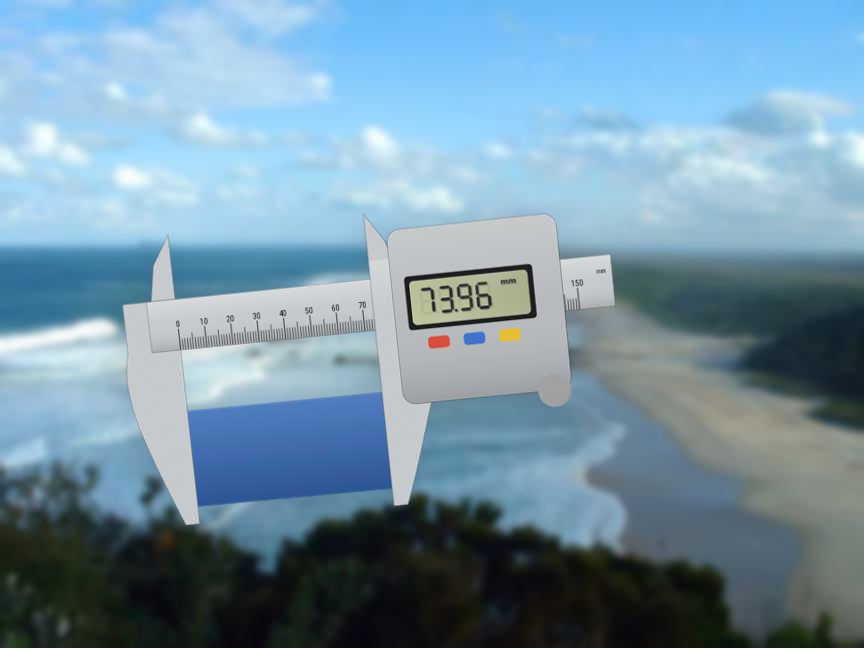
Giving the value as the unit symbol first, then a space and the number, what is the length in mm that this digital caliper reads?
mm 73.96
